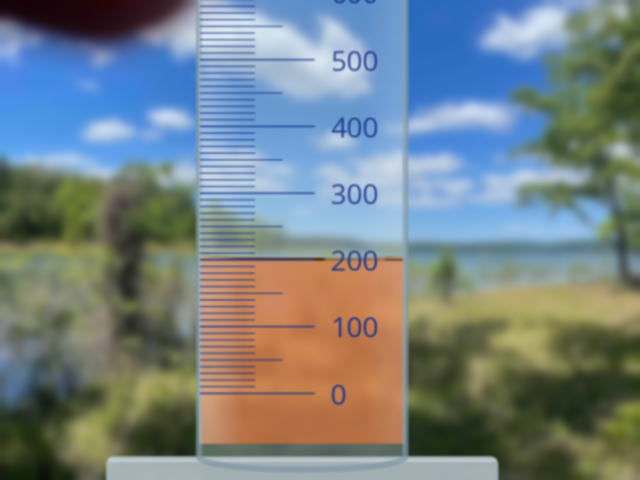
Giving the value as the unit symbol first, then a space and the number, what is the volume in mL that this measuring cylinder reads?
mL 200
